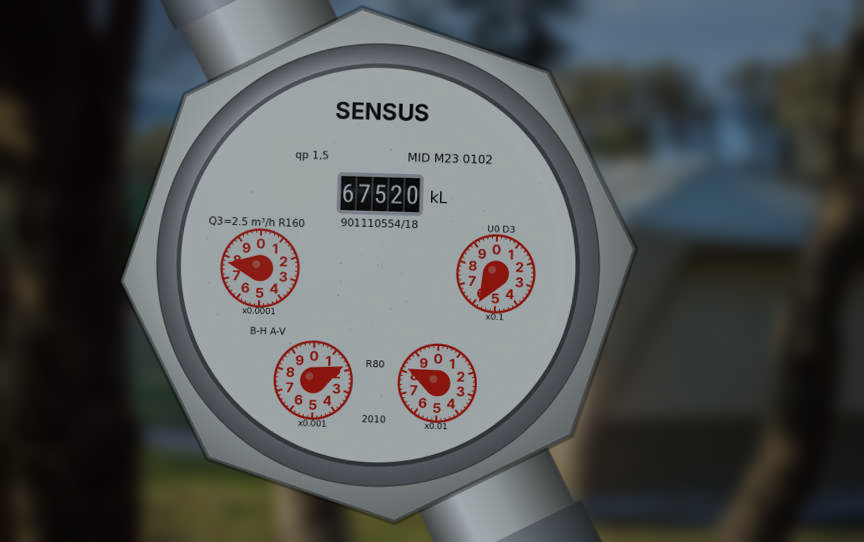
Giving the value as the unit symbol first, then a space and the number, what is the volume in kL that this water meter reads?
kL 67520.5817
